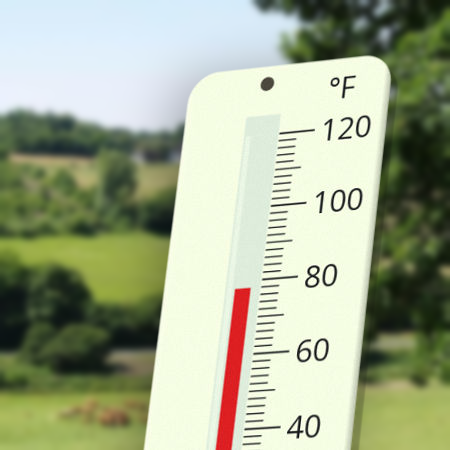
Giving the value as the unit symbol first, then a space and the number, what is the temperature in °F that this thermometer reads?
°F 78
